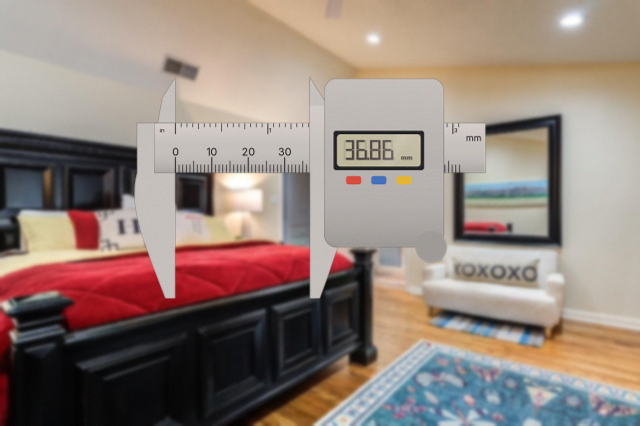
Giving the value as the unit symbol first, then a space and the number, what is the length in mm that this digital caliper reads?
mm 36.86
